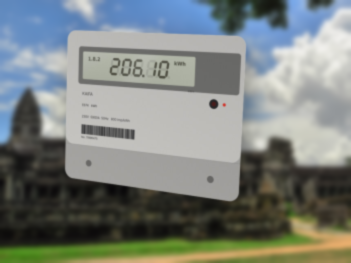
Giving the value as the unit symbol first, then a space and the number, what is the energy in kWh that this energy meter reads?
kWh 206.10
